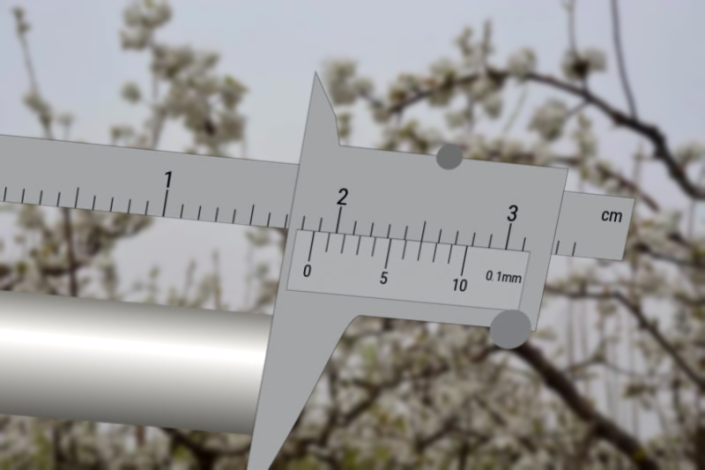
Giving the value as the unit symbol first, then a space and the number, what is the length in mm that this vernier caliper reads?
mm 18.7
